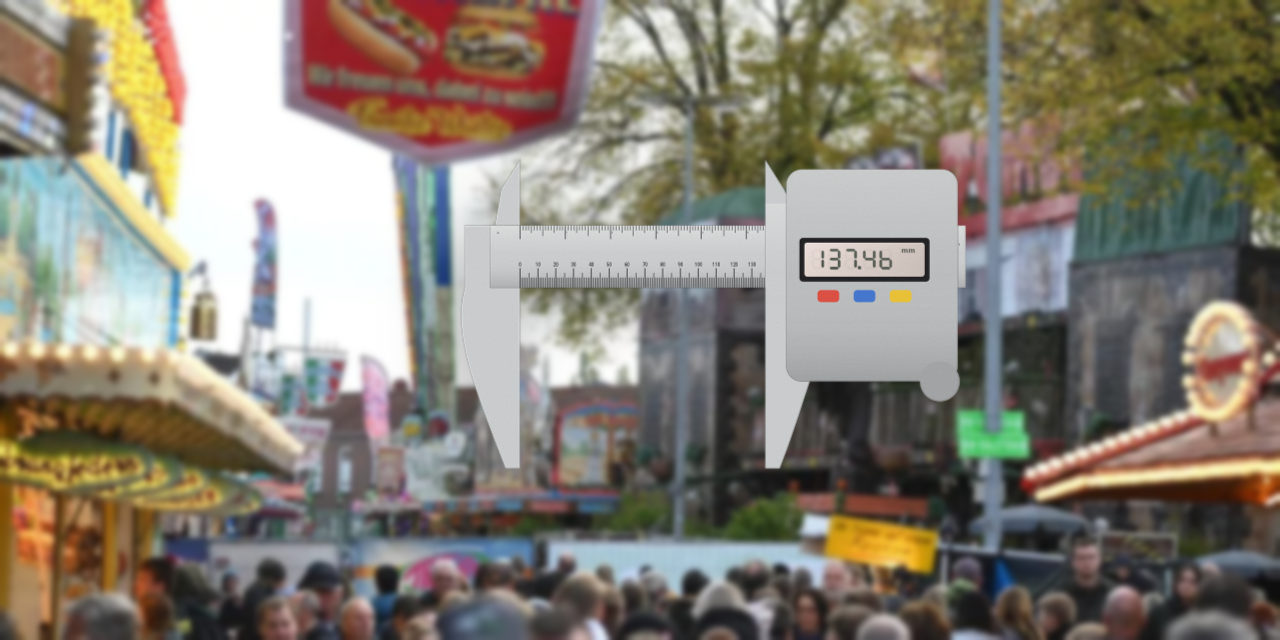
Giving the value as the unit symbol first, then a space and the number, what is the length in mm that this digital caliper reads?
mm 137.46
